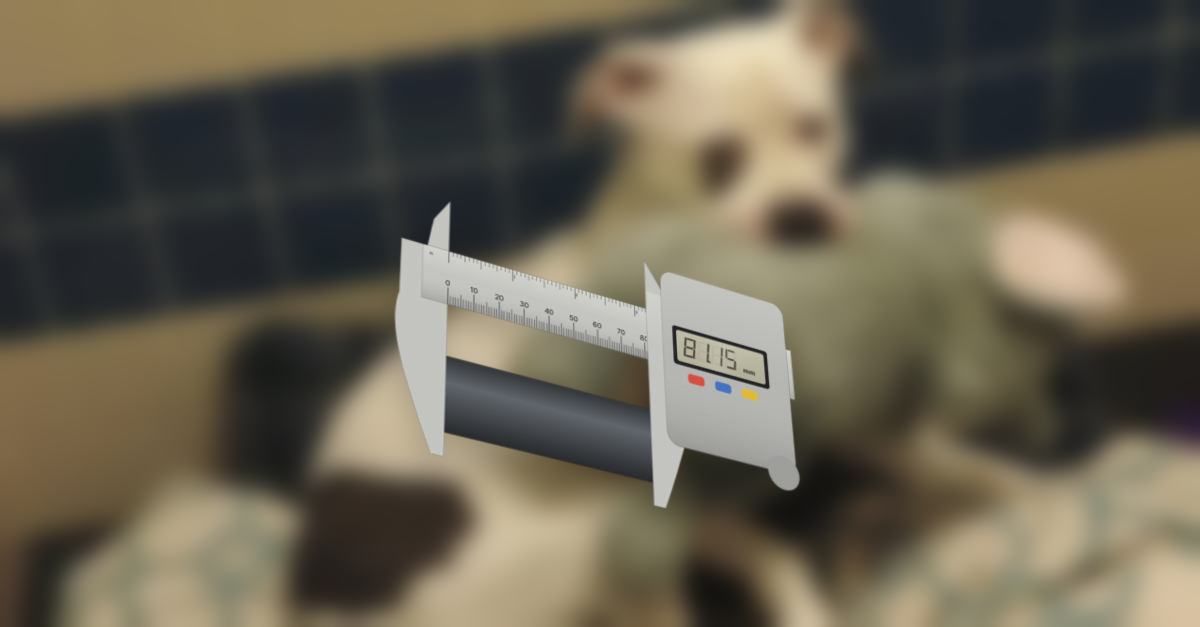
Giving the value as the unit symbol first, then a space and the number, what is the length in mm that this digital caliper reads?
mm 81.15
